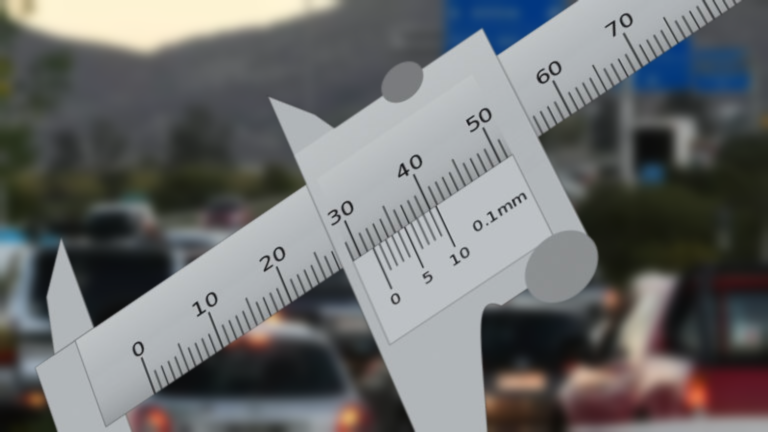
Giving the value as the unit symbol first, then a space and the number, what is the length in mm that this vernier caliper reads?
mm 31.8
